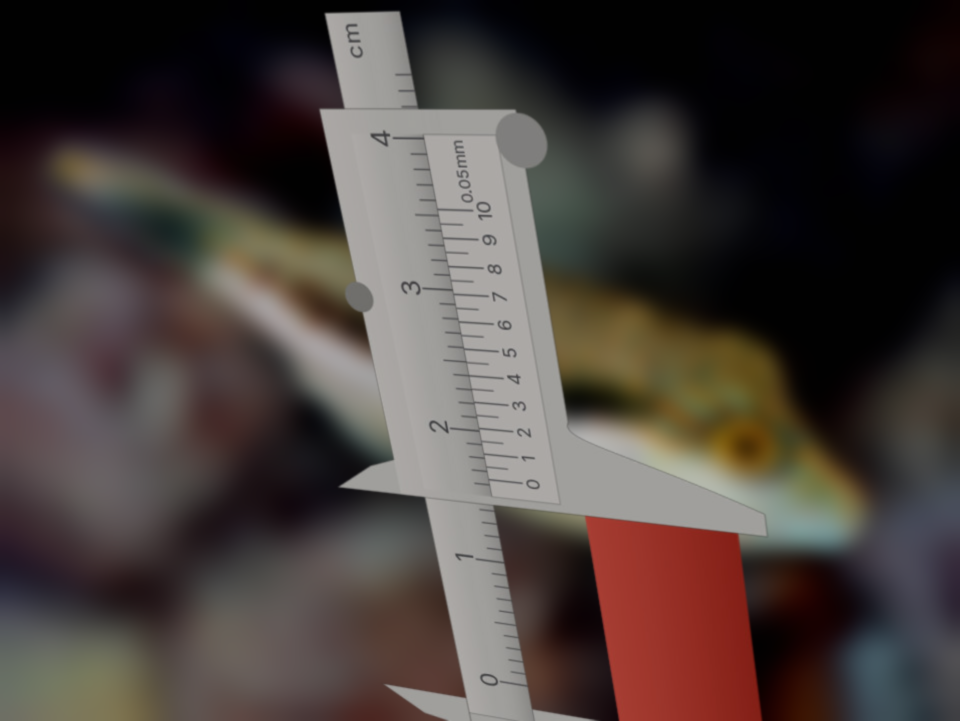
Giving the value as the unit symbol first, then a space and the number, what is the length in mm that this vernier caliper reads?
mm 16.4
